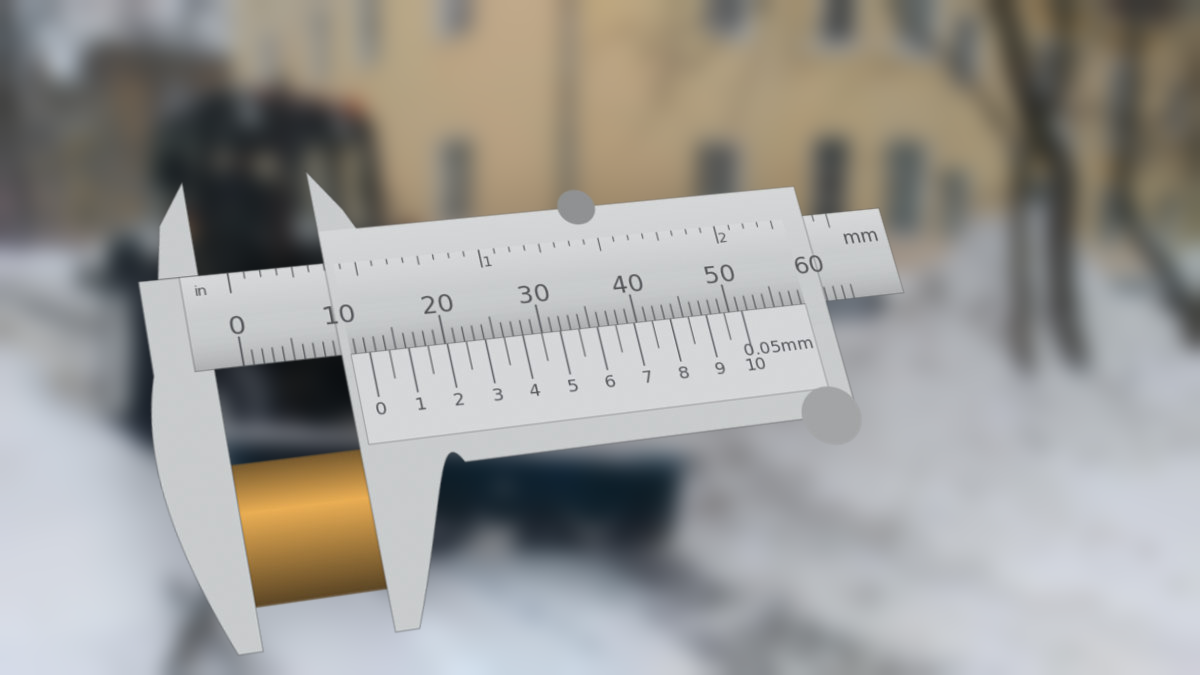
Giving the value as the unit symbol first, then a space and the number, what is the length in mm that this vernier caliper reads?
mm 12.4
